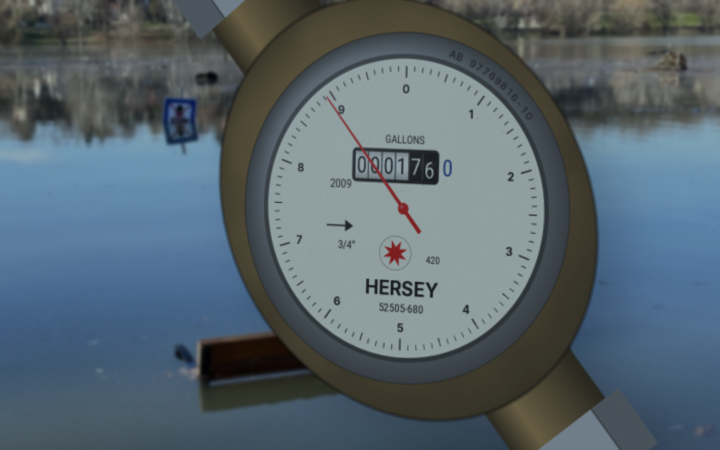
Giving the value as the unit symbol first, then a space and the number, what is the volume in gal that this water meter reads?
gal 1758.9
